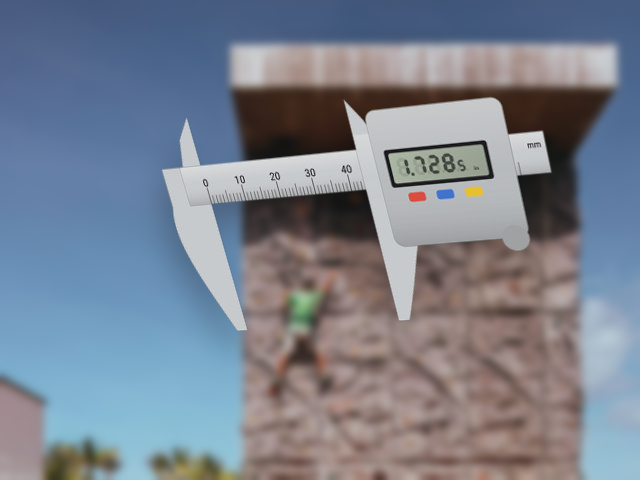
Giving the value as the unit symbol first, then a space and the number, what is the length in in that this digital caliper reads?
in 1.7285
